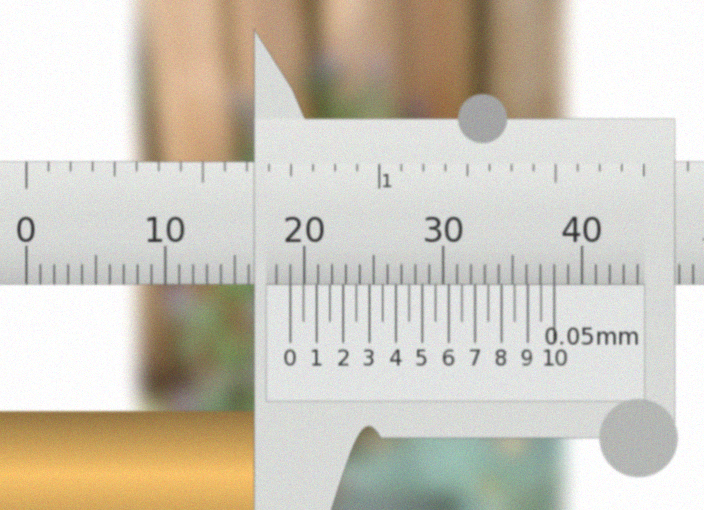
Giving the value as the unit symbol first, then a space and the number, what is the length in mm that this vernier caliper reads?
mm 19.0
